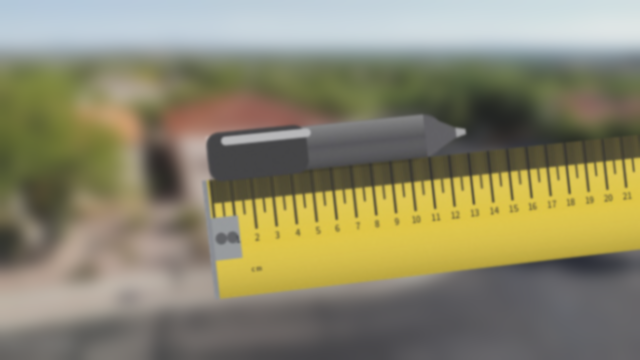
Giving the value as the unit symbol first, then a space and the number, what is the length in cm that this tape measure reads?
cm 13
